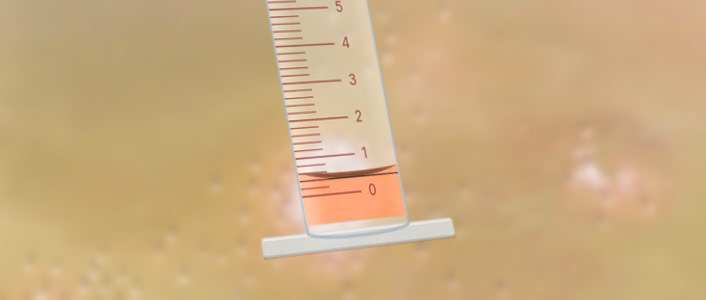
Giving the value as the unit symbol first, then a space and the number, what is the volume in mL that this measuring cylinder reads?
mL 0.4
